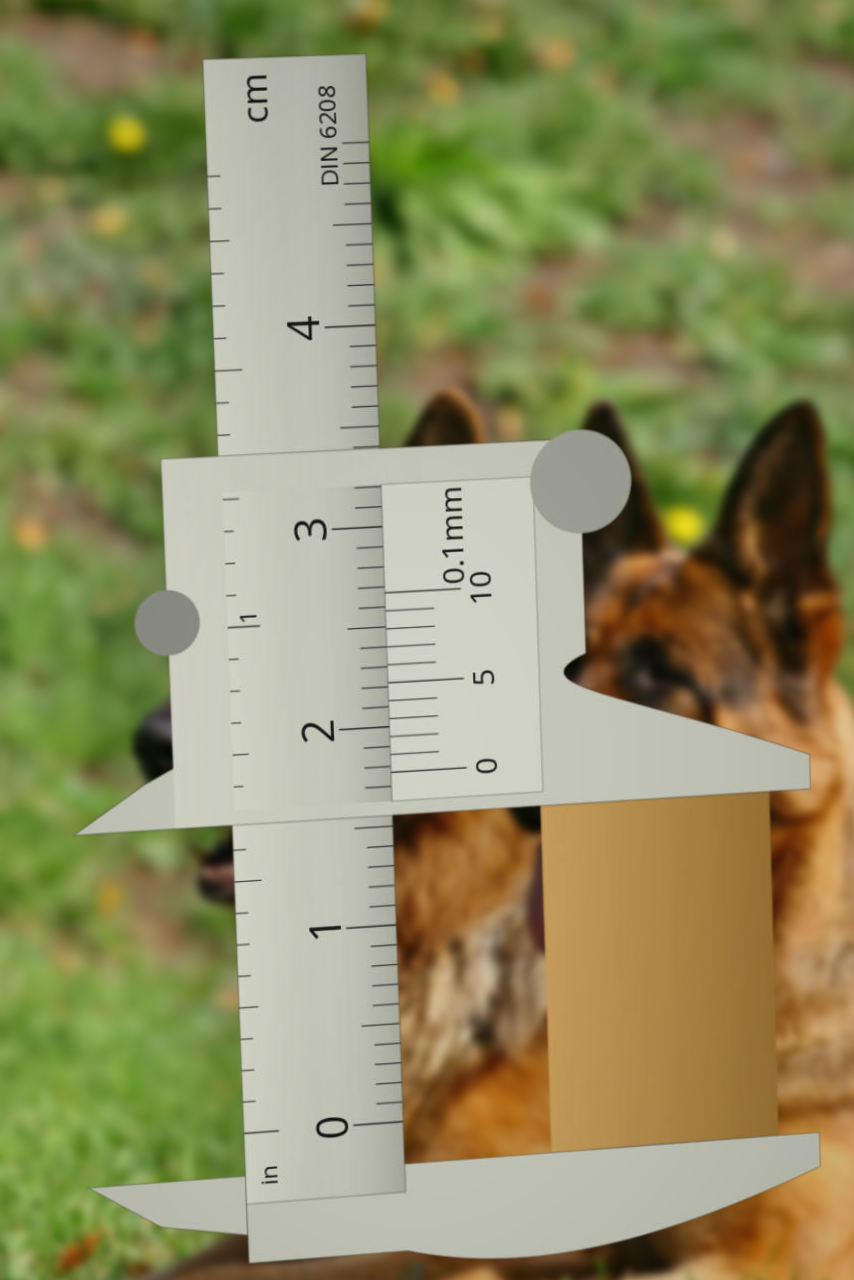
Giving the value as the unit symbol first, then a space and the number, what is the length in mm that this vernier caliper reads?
mm 17.7
